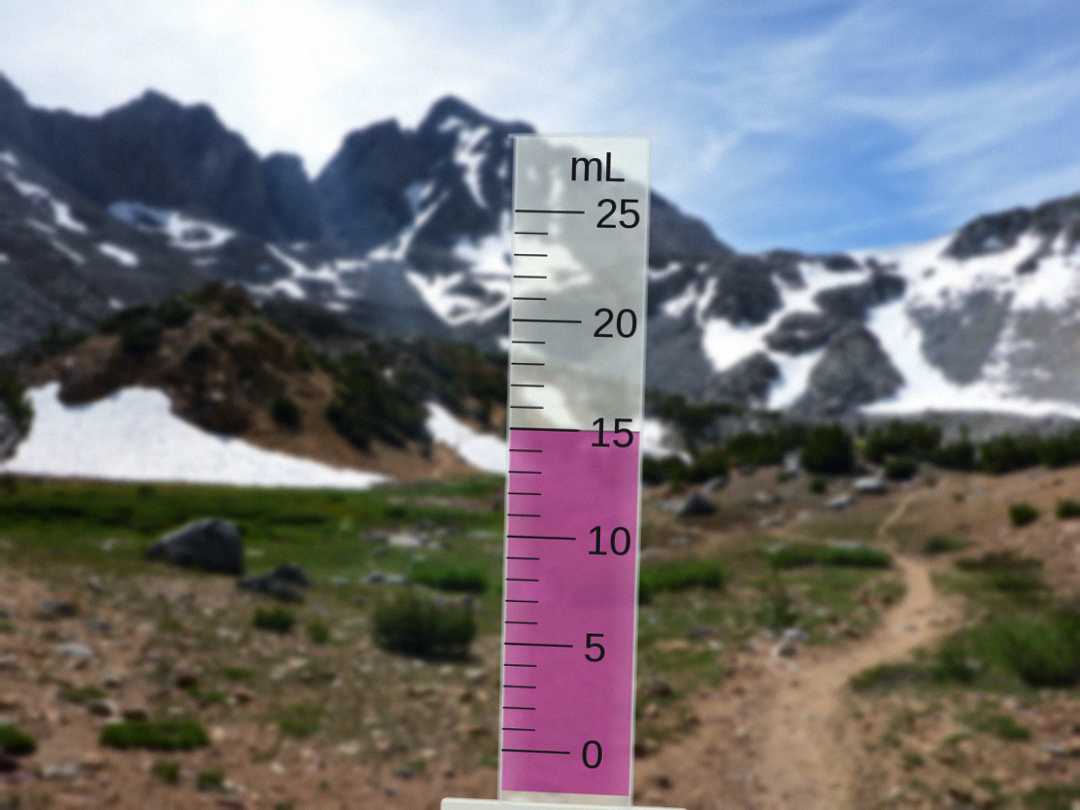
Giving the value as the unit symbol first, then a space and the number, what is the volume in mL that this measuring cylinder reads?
mL 15
